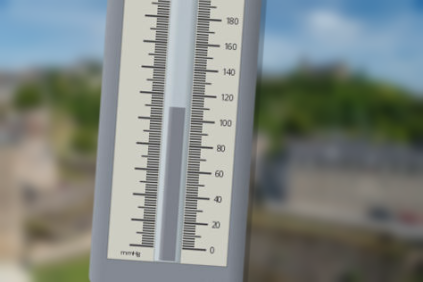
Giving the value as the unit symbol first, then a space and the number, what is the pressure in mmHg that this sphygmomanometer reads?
mmHg 110
